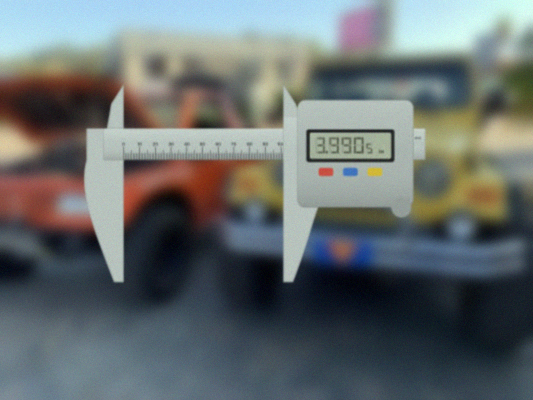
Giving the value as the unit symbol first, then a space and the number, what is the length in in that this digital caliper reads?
in 3.9905
